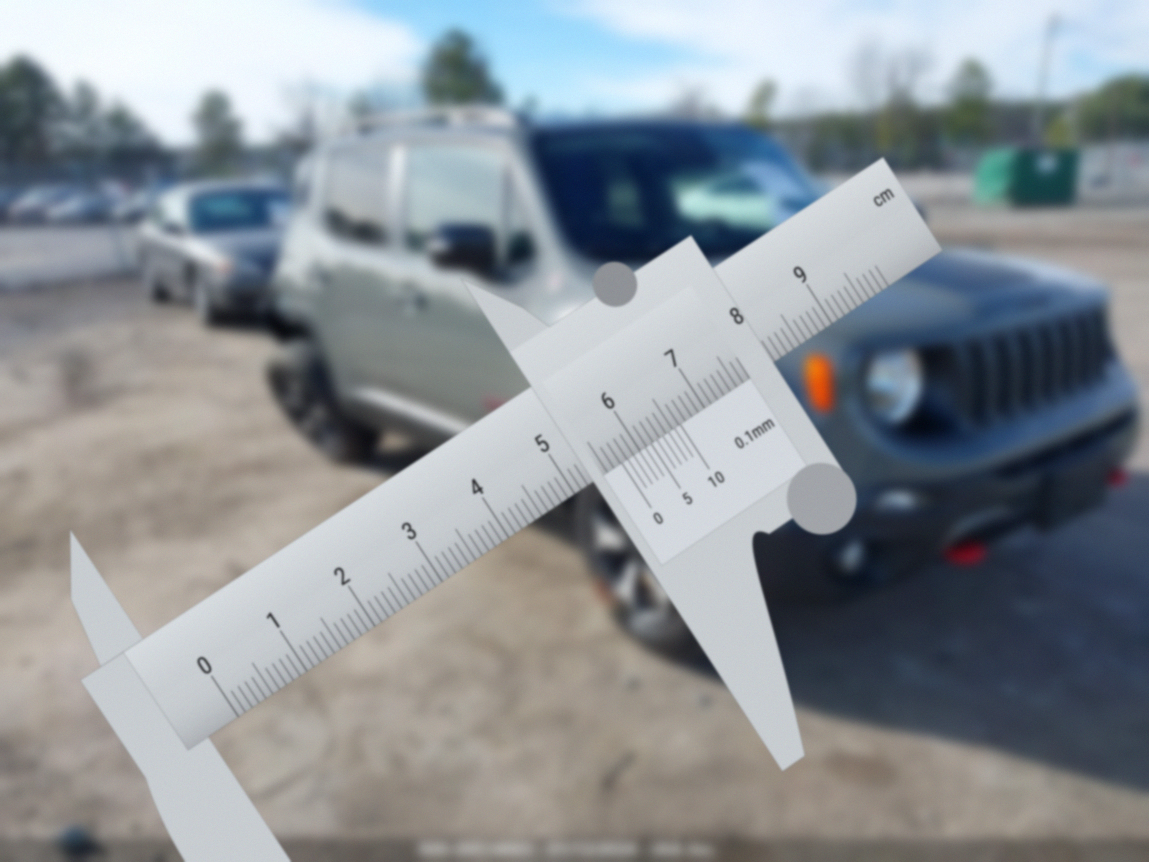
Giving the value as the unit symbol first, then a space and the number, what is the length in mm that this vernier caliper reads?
mm 57.2
